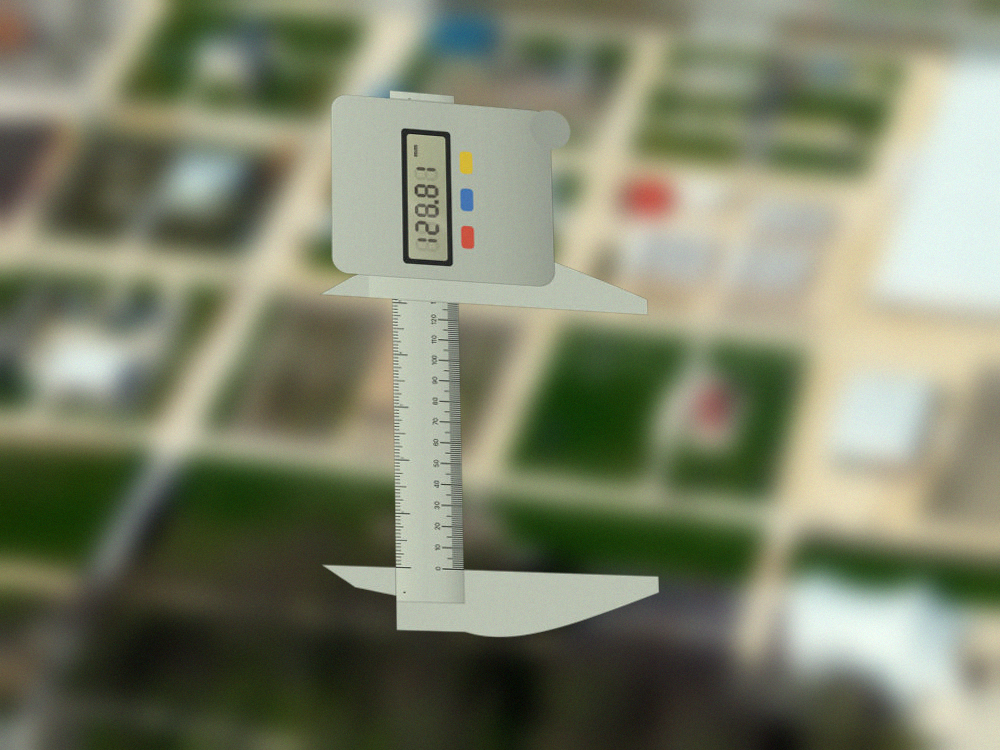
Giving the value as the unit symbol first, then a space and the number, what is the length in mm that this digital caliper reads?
mm 128.81
